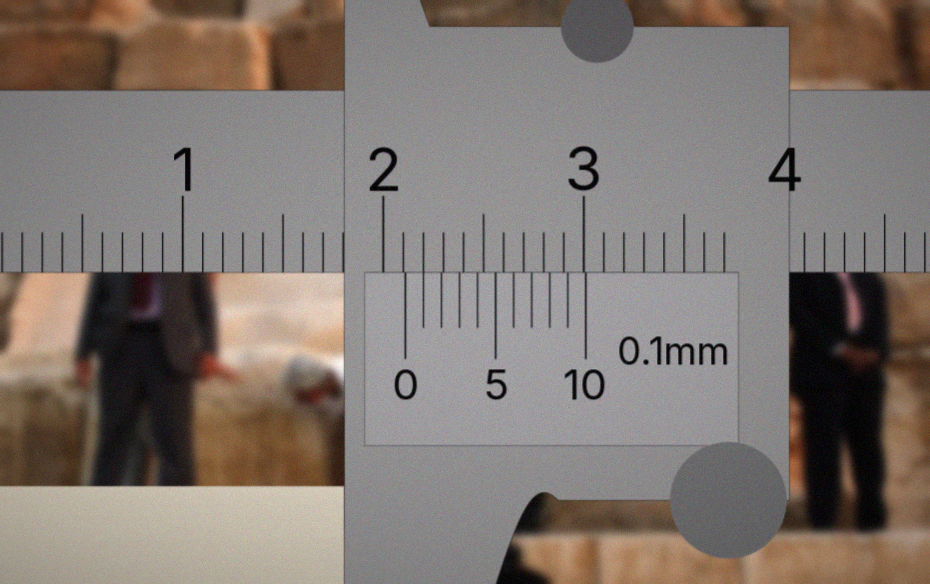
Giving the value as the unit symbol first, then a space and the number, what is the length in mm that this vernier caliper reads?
mm 21.1
